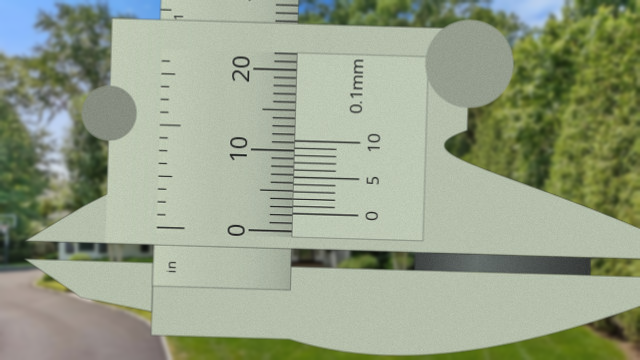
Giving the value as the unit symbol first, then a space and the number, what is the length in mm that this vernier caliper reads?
mm 2.2
